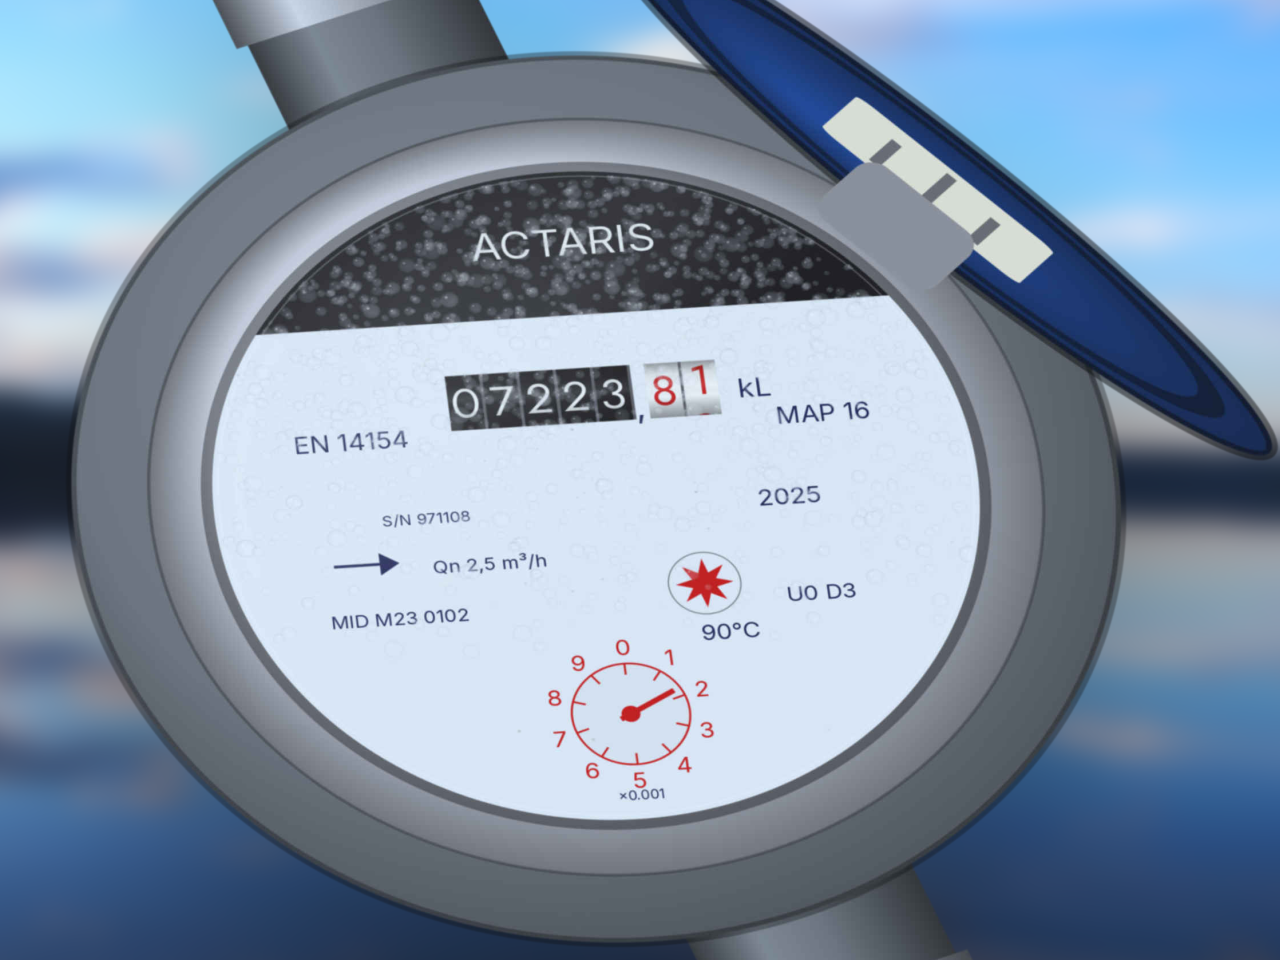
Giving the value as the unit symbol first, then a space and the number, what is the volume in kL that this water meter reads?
kL 7223.811
